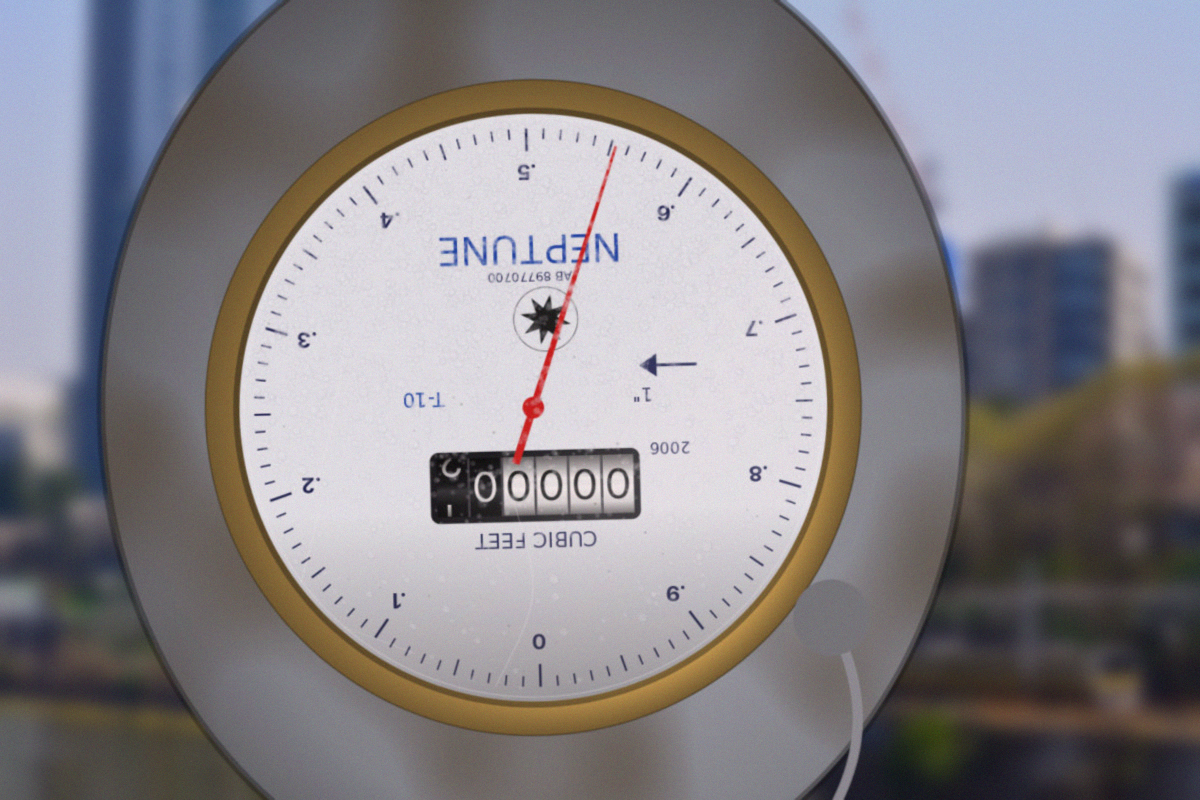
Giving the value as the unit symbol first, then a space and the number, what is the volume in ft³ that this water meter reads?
ft³ 1.55
